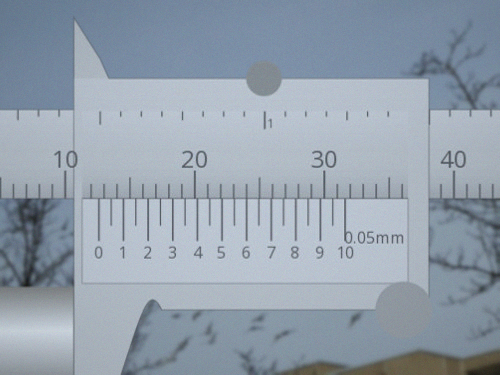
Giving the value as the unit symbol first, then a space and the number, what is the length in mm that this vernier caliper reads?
mm 12.6
